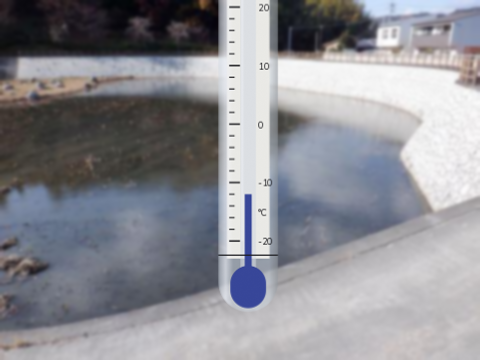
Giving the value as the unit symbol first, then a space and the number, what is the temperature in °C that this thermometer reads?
°C -12
